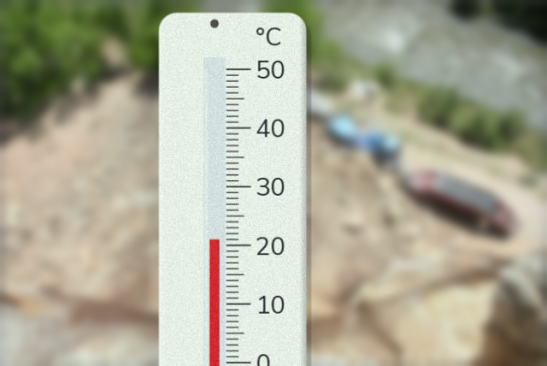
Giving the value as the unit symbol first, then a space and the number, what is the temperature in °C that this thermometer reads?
°C 21
